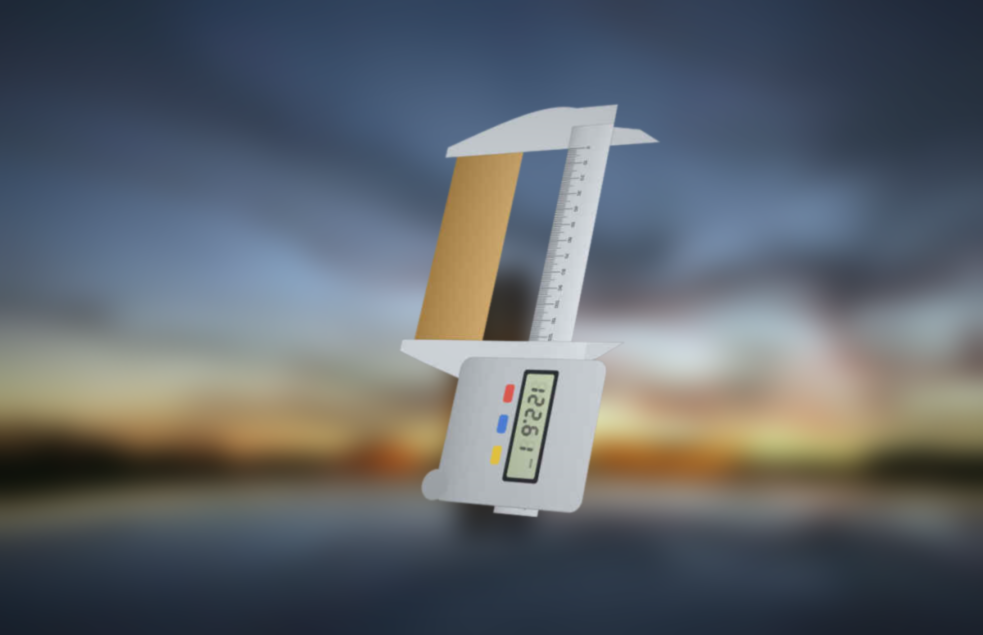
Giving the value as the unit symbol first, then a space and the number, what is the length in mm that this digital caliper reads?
mm 122.61
